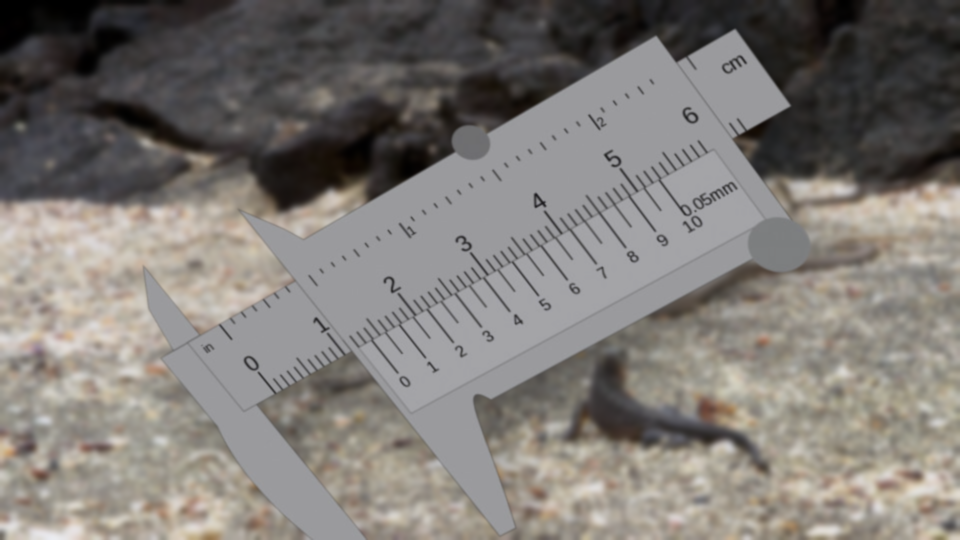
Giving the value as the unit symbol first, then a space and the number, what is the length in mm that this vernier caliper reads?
mm 13.8
